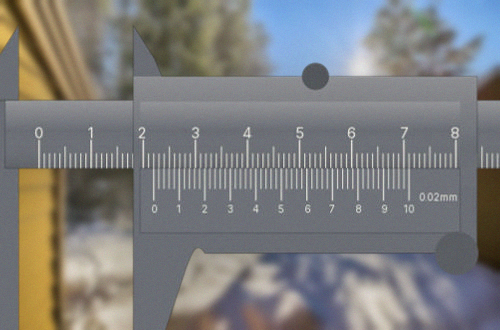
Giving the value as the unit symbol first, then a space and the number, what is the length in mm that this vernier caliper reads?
mm 22.0
